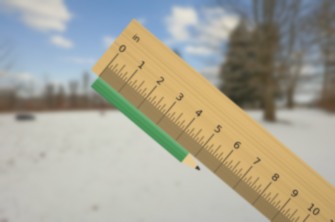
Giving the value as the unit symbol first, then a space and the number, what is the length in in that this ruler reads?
in 5.5
